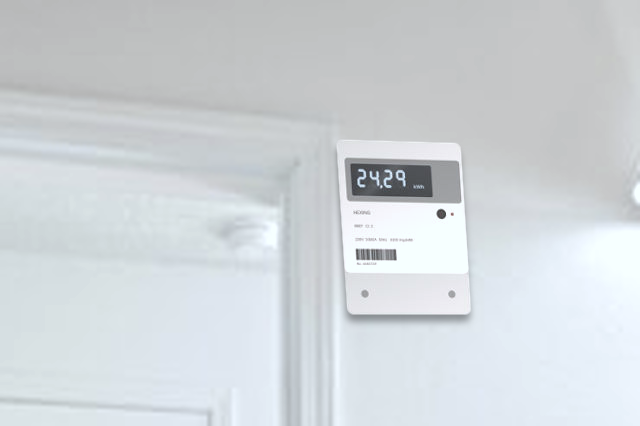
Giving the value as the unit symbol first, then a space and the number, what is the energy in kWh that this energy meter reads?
kWh 24.29
